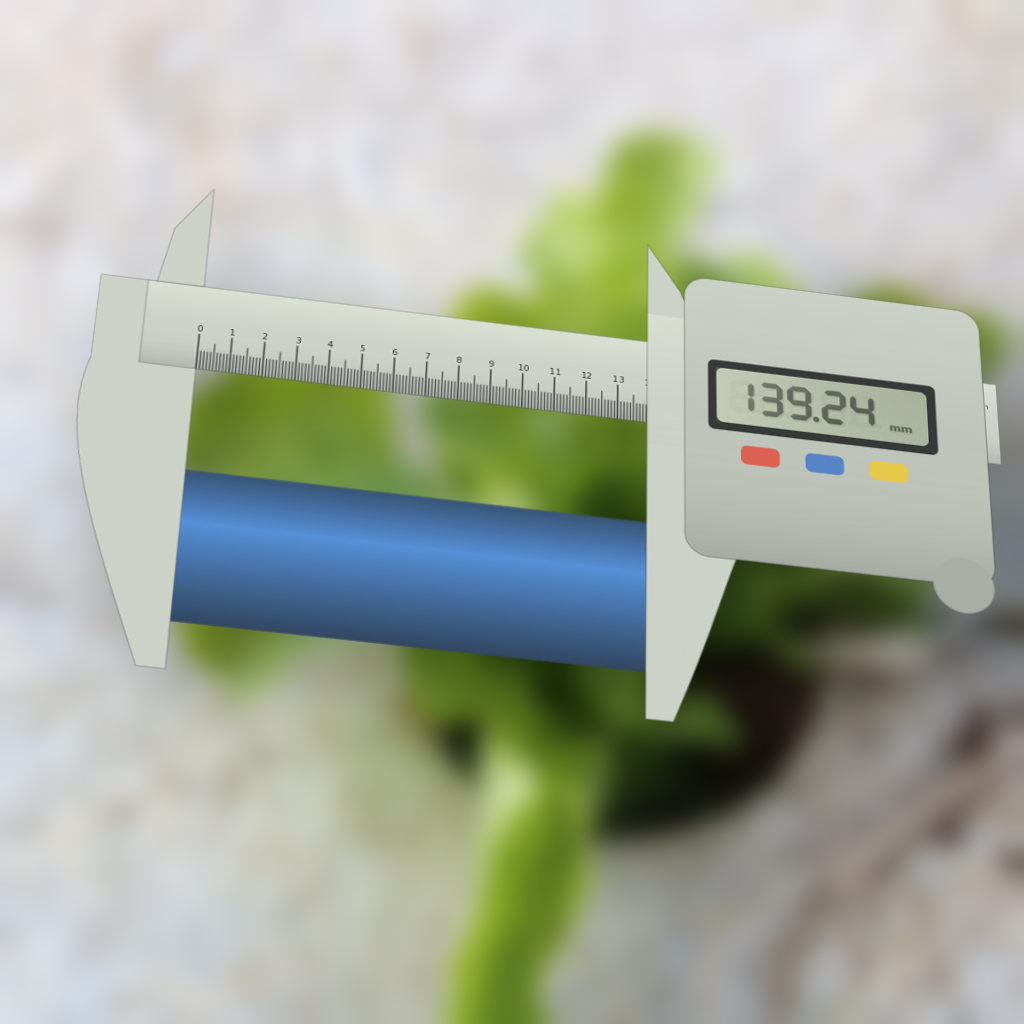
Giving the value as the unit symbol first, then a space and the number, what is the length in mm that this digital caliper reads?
mm 139.24
